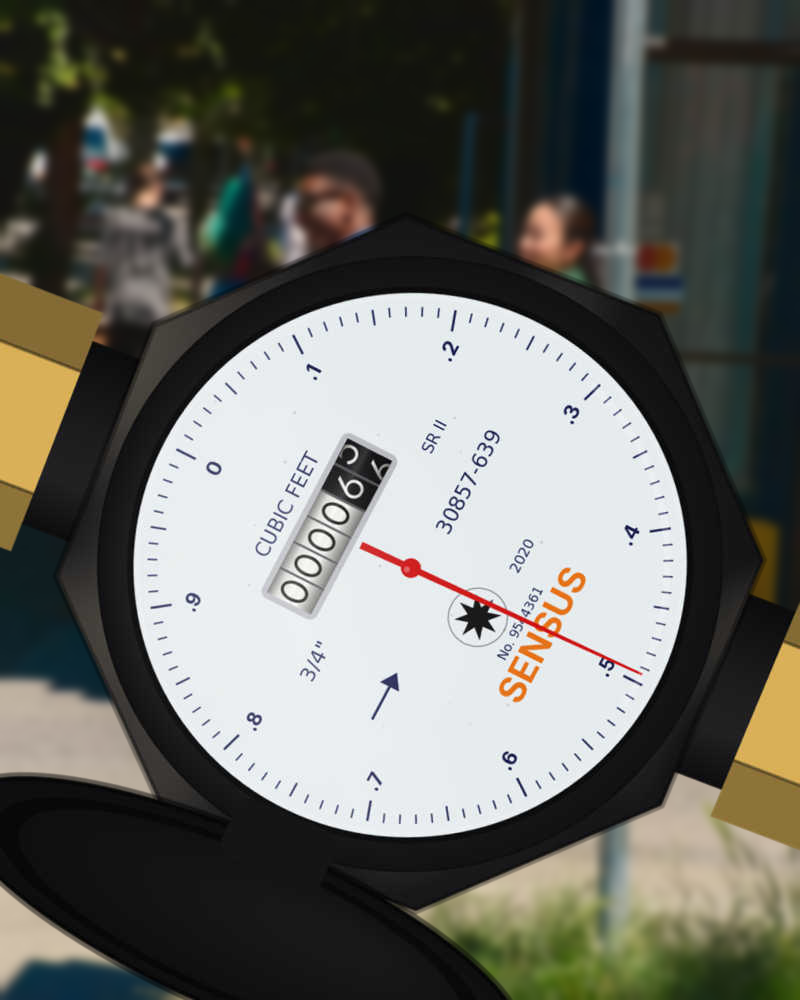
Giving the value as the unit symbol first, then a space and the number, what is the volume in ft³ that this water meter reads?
ft³ 65.49
